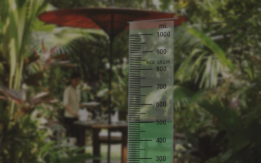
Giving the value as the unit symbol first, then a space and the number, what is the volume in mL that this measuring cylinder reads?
mL 500
